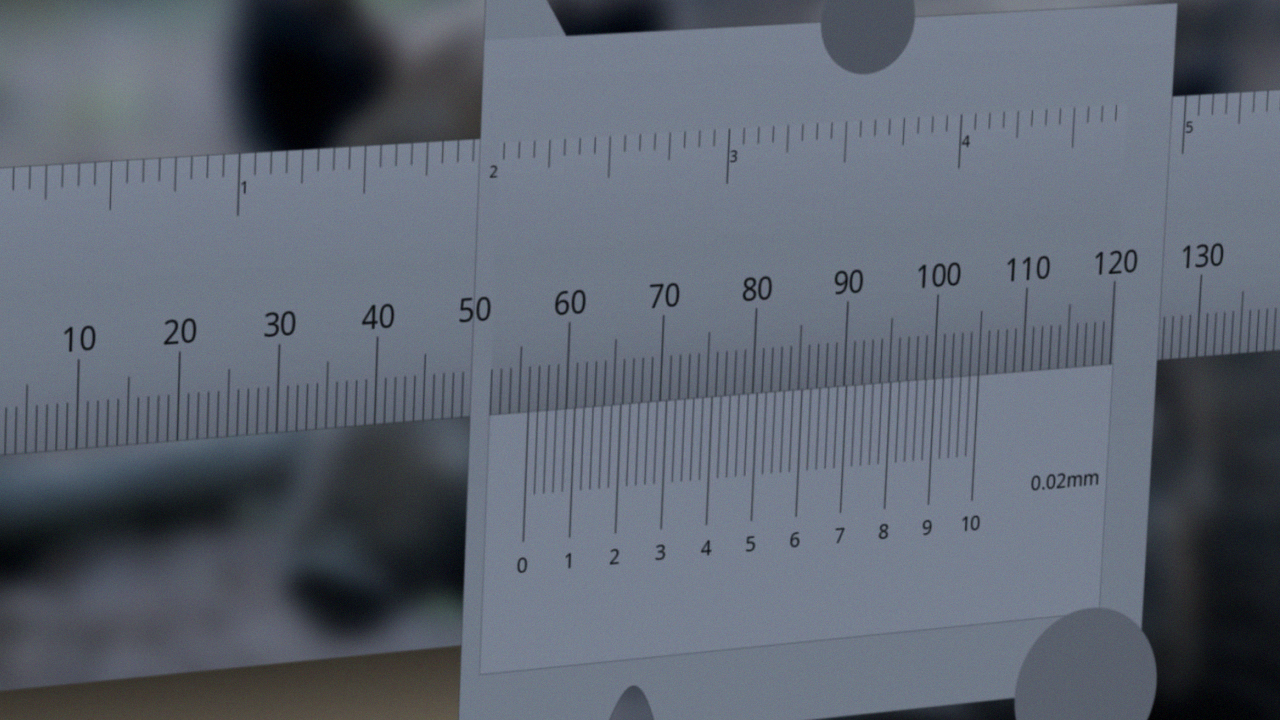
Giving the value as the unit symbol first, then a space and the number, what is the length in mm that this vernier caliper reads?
mm 56.0
